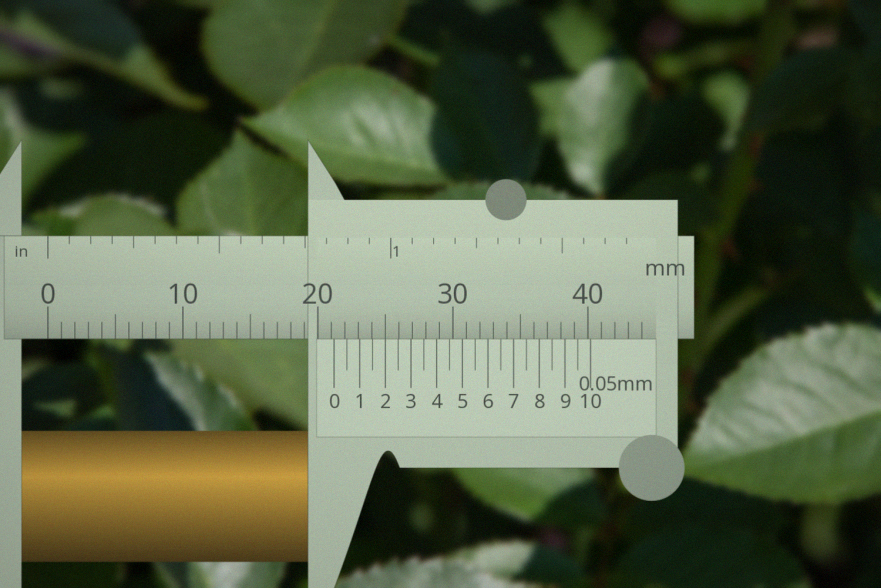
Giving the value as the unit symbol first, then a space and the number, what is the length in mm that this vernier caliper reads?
mm 21.2
